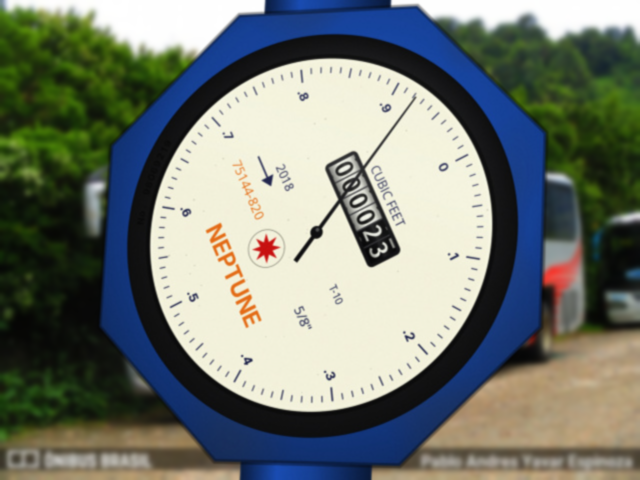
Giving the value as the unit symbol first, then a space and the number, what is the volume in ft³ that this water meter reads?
ft³ 22.92
